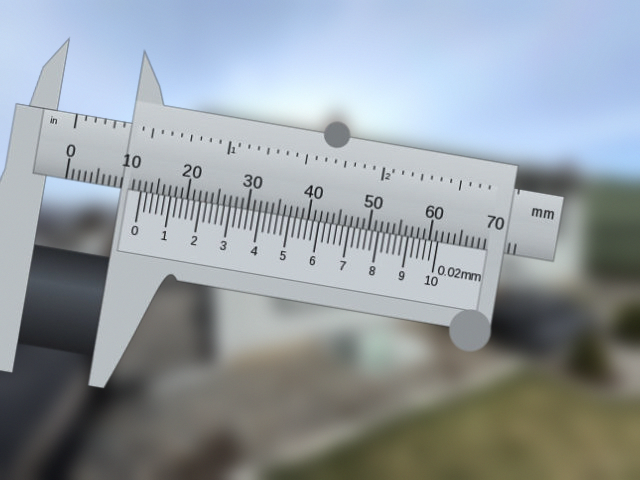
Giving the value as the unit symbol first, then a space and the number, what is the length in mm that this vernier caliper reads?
mm 12.4
